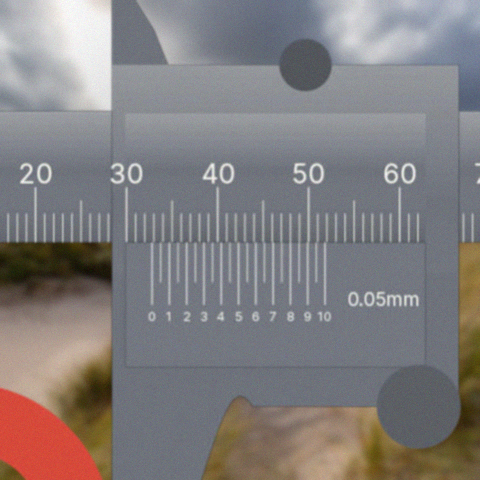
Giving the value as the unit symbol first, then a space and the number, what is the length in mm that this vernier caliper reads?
mm 32.8
